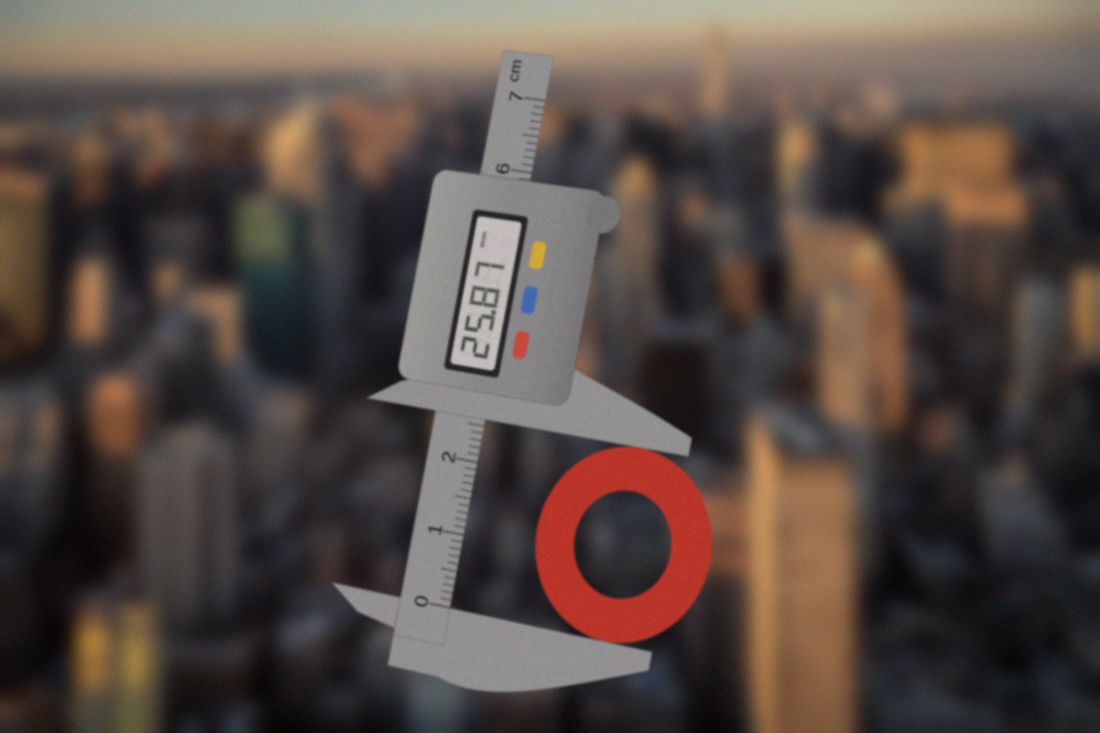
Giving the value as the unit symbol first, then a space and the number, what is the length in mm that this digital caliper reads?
mm 25.87
